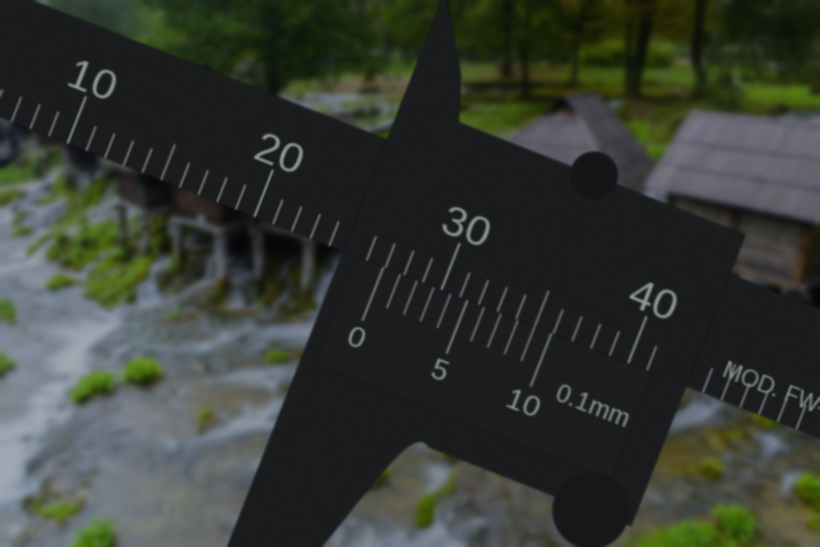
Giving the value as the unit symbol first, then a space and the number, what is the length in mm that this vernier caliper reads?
mm 26.9
